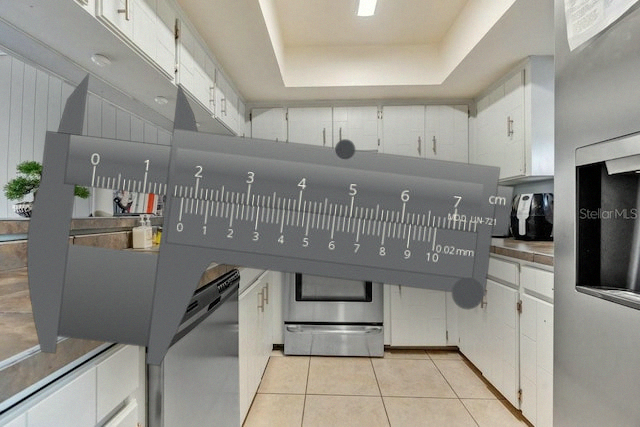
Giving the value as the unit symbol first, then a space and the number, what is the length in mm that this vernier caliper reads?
mm 17.5
